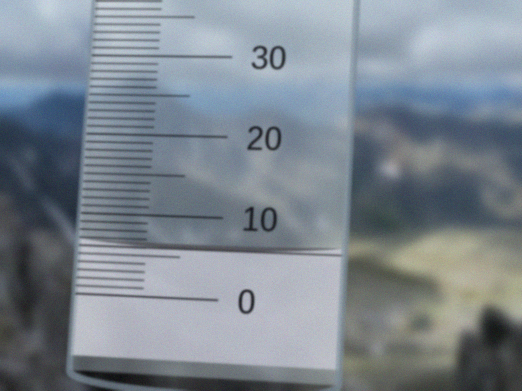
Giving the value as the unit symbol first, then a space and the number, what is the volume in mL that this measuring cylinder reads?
mL 6
